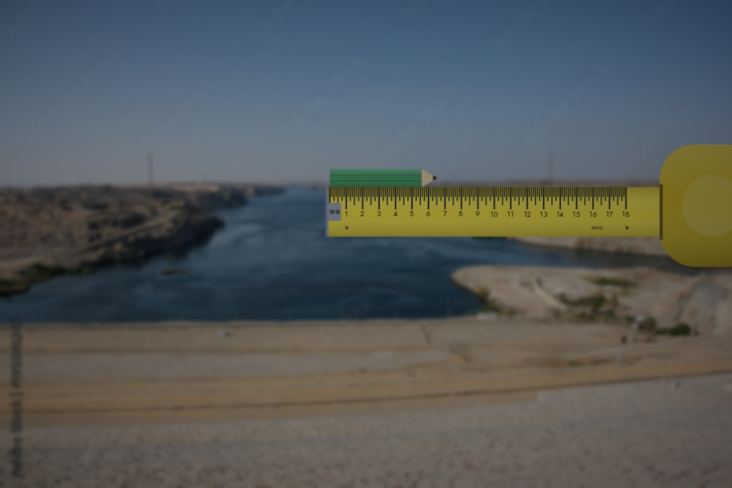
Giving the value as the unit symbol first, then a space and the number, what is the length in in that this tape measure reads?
in 6.5
